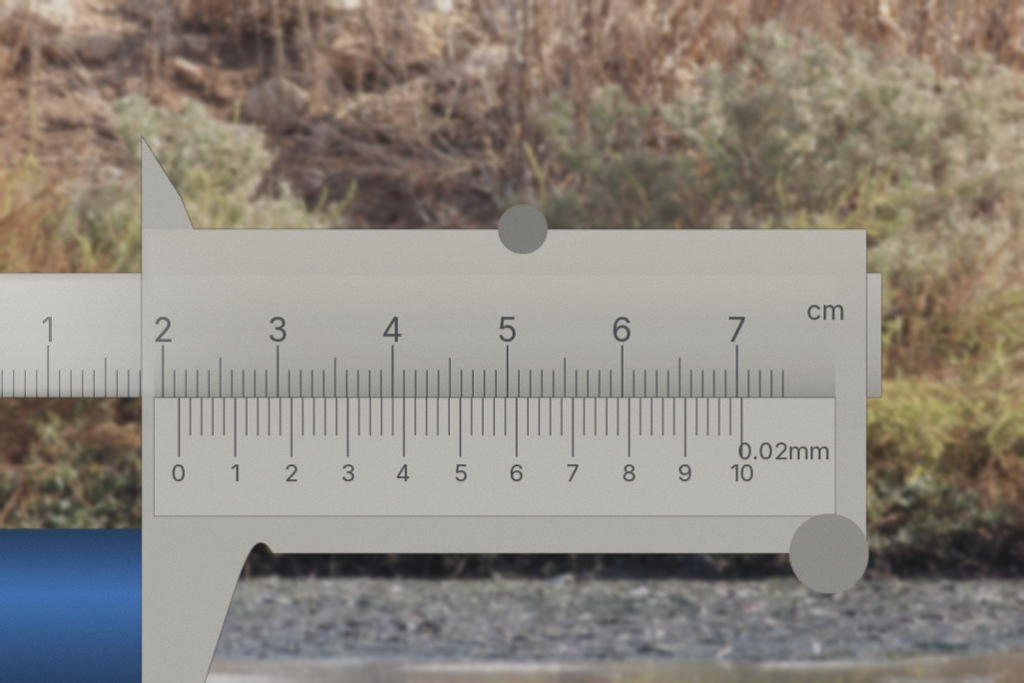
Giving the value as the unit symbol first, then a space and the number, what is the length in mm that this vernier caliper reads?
mm 21.4
